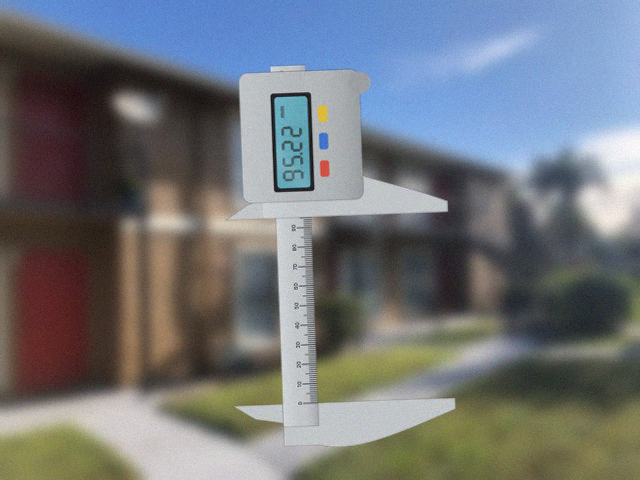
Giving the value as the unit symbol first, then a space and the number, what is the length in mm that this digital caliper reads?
mm 95.22
